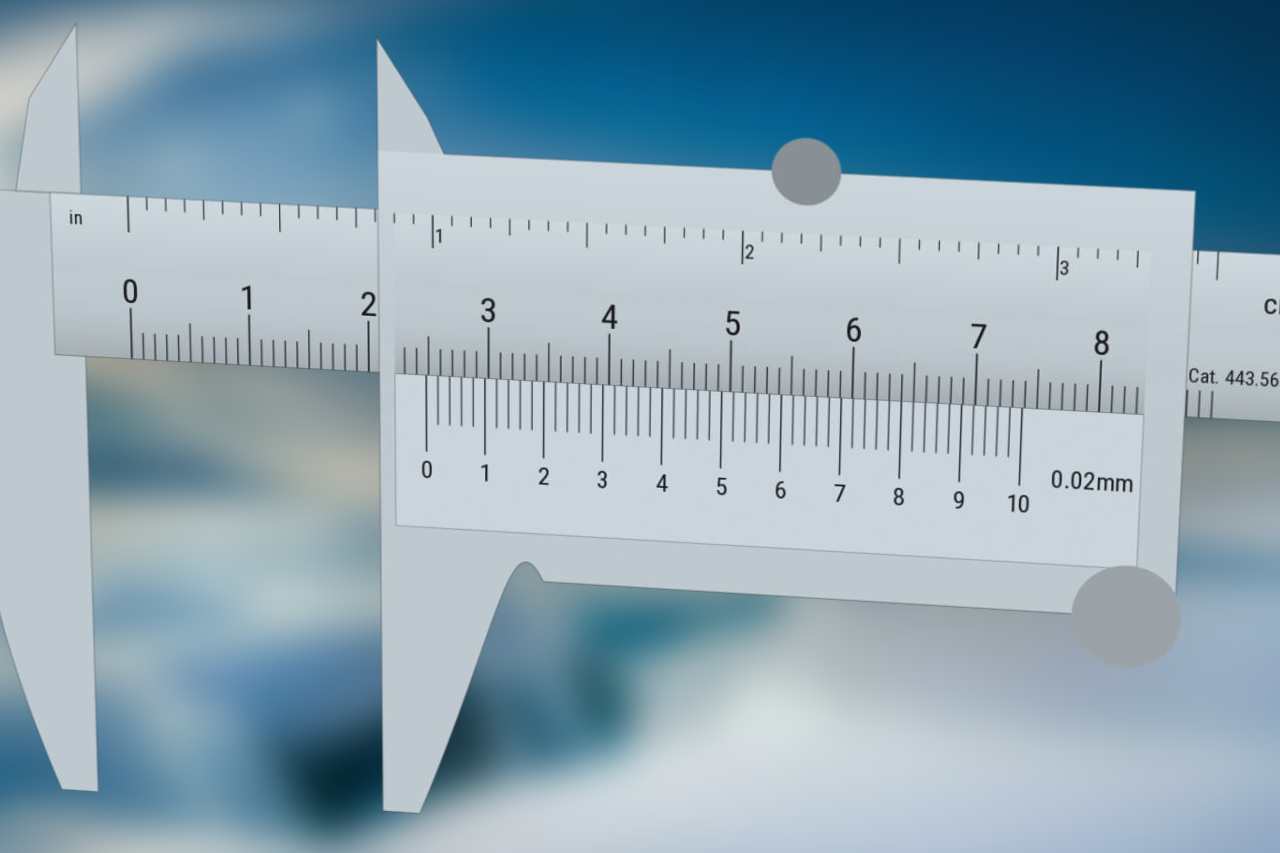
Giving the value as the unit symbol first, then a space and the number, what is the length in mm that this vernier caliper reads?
mm 24.8
